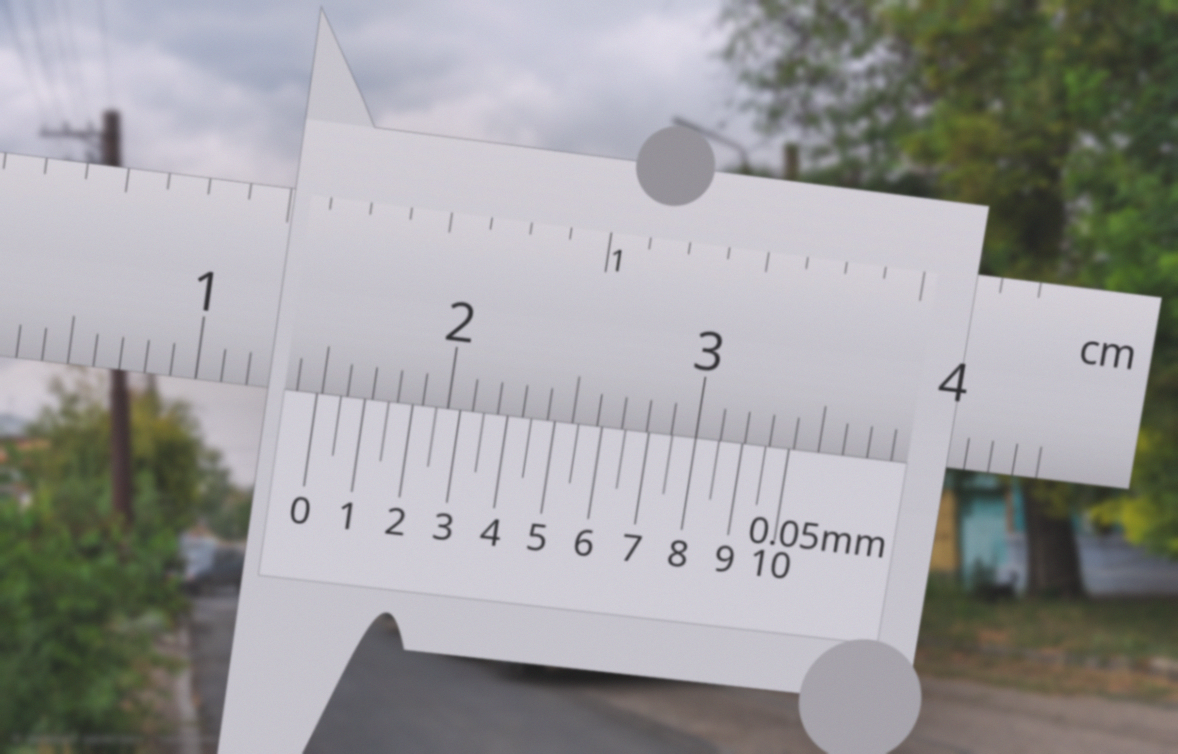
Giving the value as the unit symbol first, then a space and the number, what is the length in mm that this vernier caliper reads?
mm 14.8
